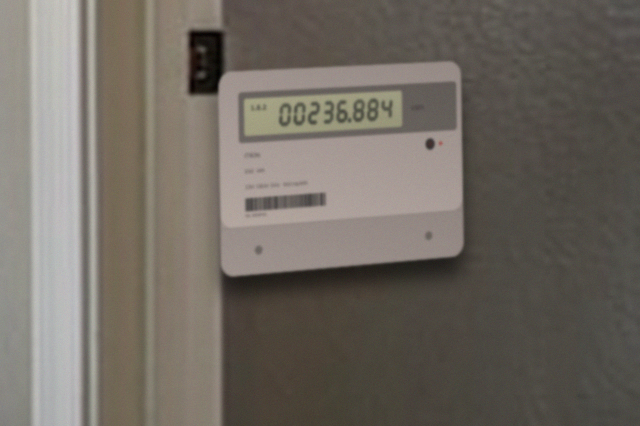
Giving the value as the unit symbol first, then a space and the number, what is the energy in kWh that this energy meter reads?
kWh 236.884
